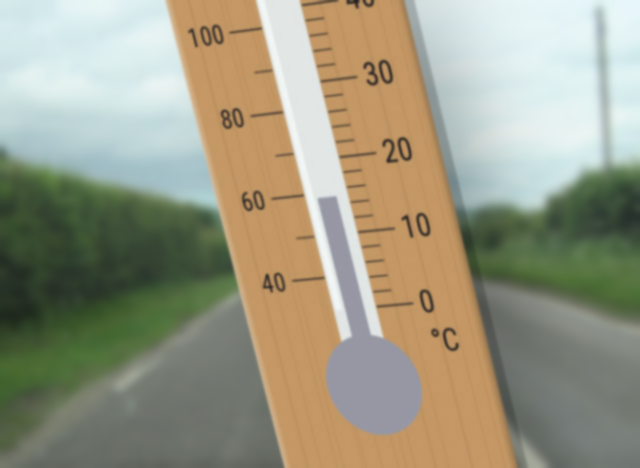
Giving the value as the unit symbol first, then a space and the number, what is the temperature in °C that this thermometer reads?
°C 15
